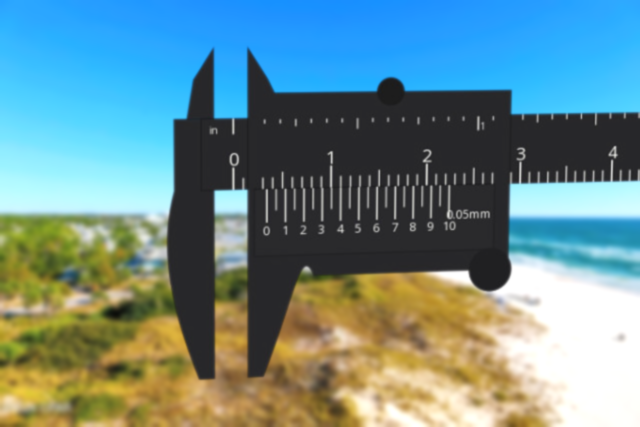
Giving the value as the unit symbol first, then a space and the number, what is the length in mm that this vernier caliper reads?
mm 3.4
